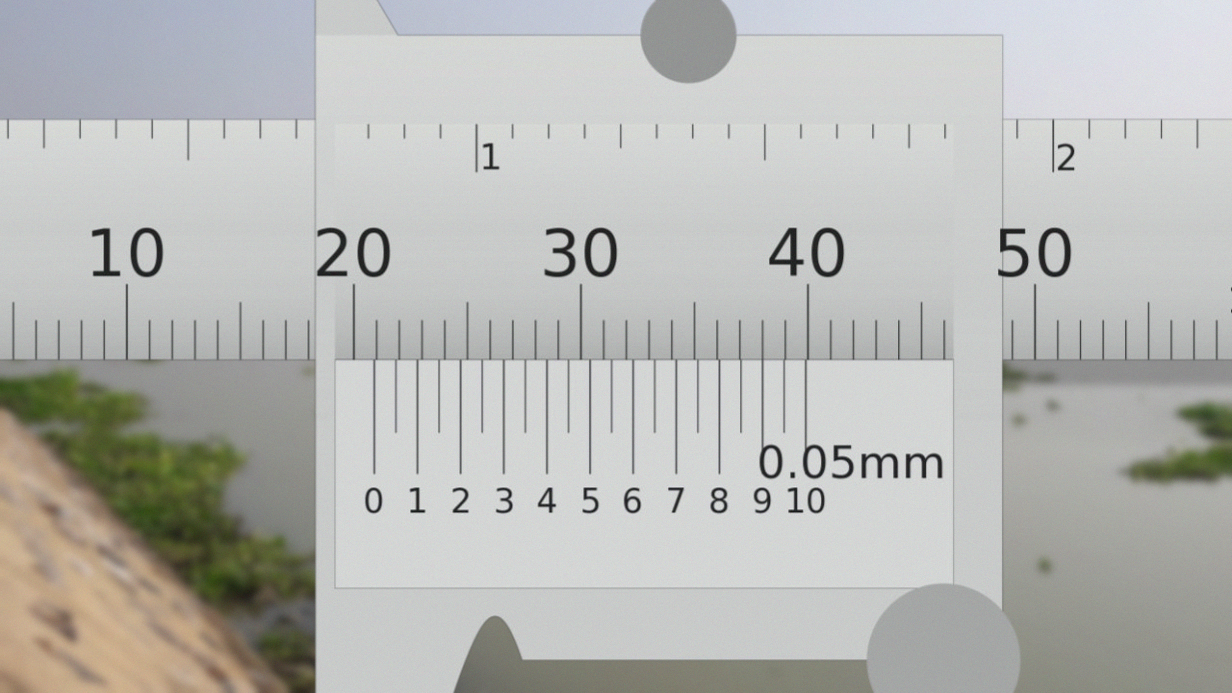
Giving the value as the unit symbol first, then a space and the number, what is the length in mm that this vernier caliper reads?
mm 20.90
